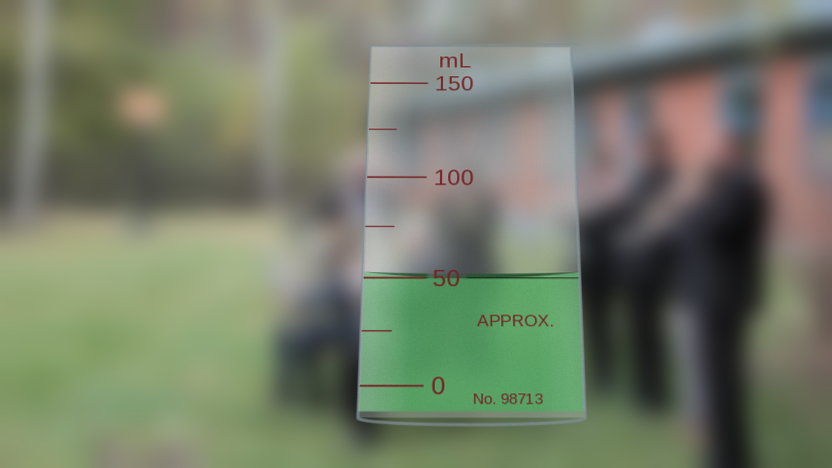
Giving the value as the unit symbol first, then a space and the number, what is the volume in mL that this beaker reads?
mL 50
